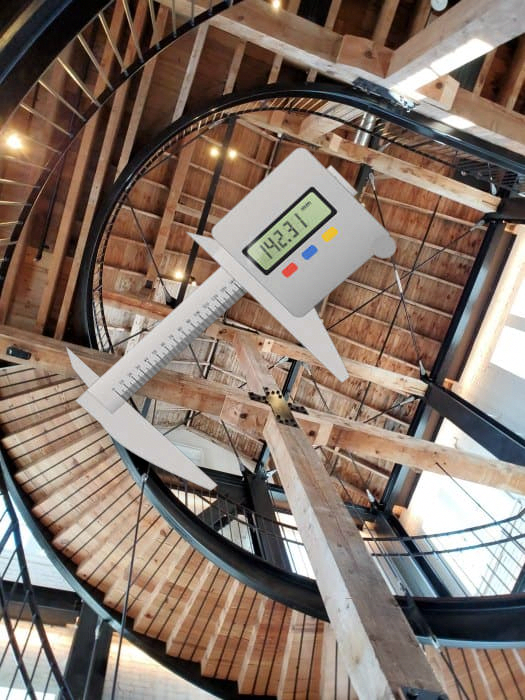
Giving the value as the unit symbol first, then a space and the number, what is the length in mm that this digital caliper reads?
mm 142.31
